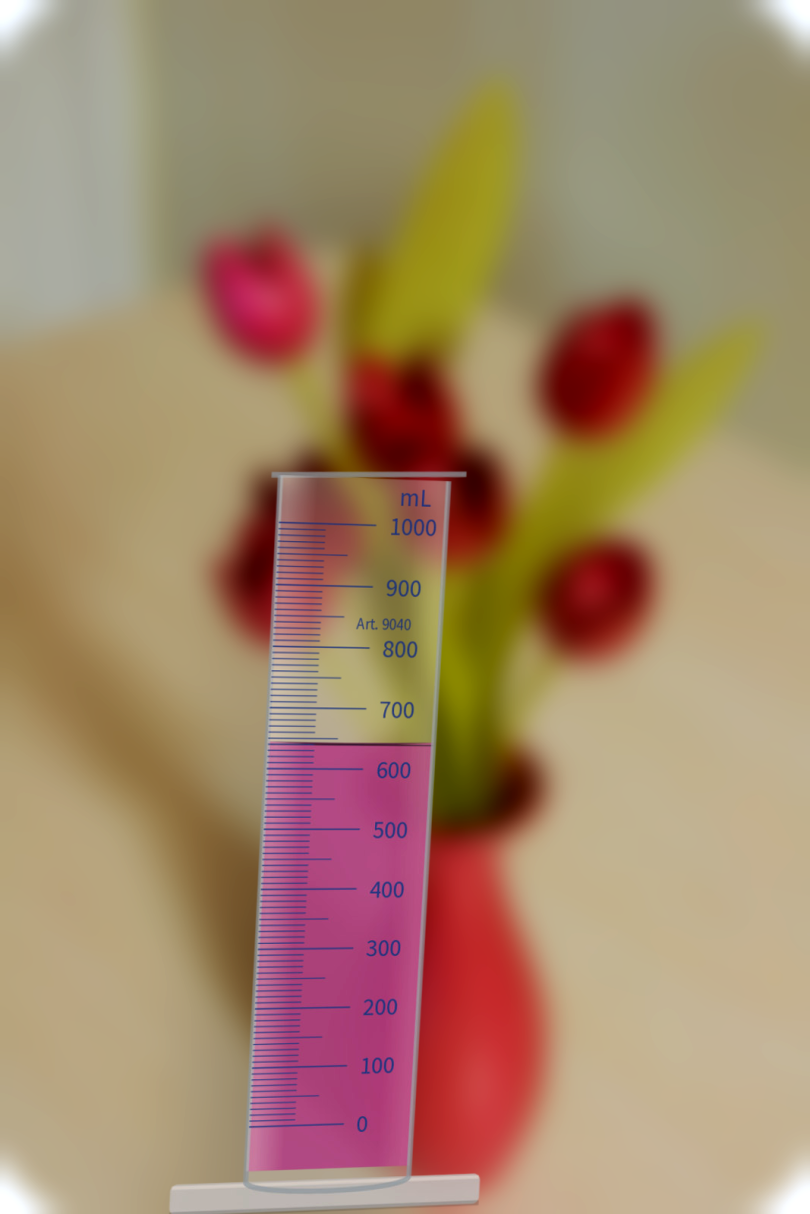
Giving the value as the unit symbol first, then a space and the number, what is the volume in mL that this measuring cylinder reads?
mL 640
